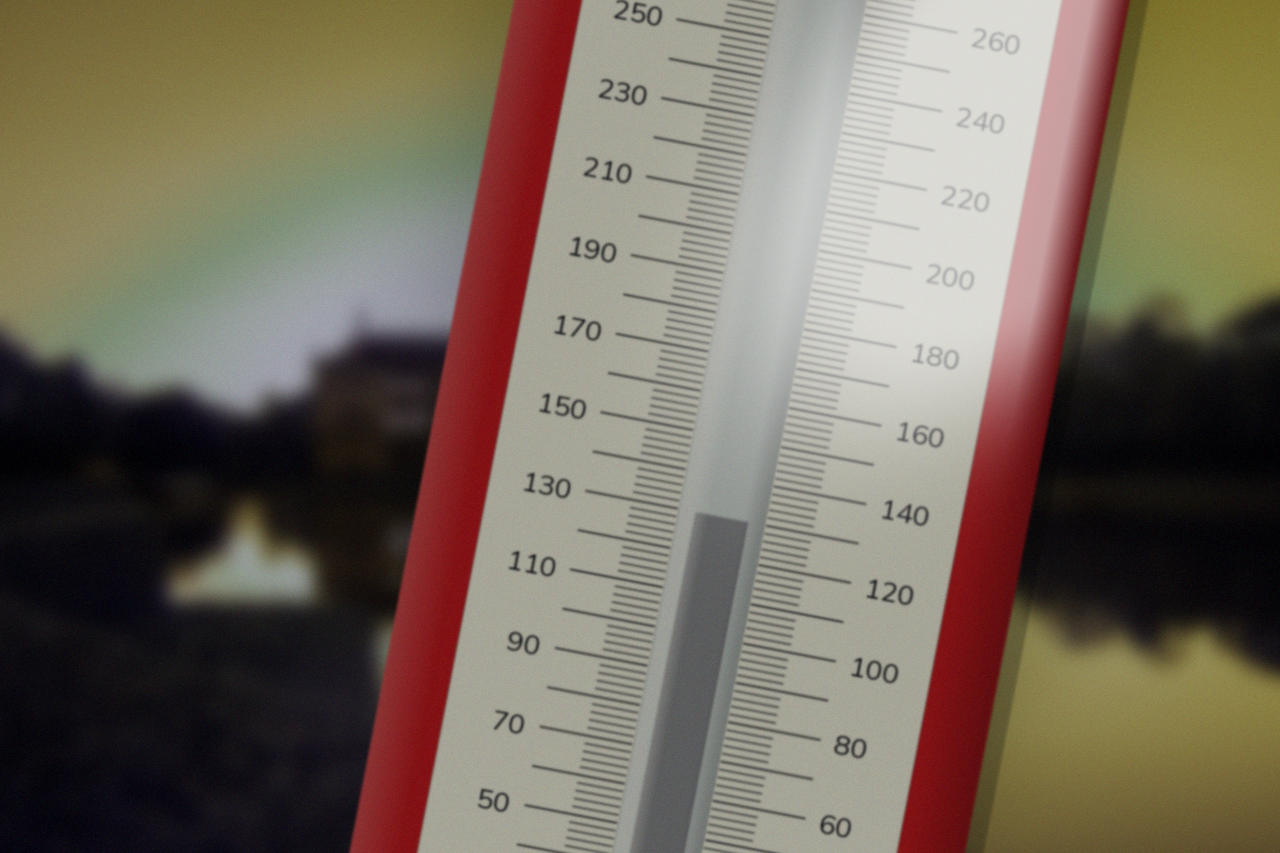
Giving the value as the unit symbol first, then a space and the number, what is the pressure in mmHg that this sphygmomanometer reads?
mmHg 130
